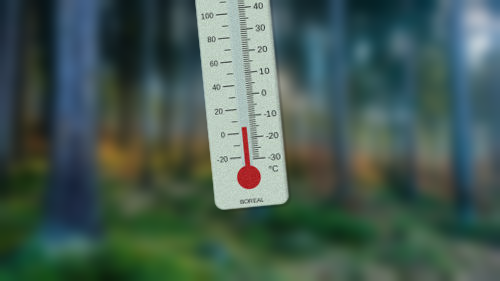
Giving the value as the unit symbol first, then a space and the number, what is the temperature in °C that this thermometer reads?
°C -15
